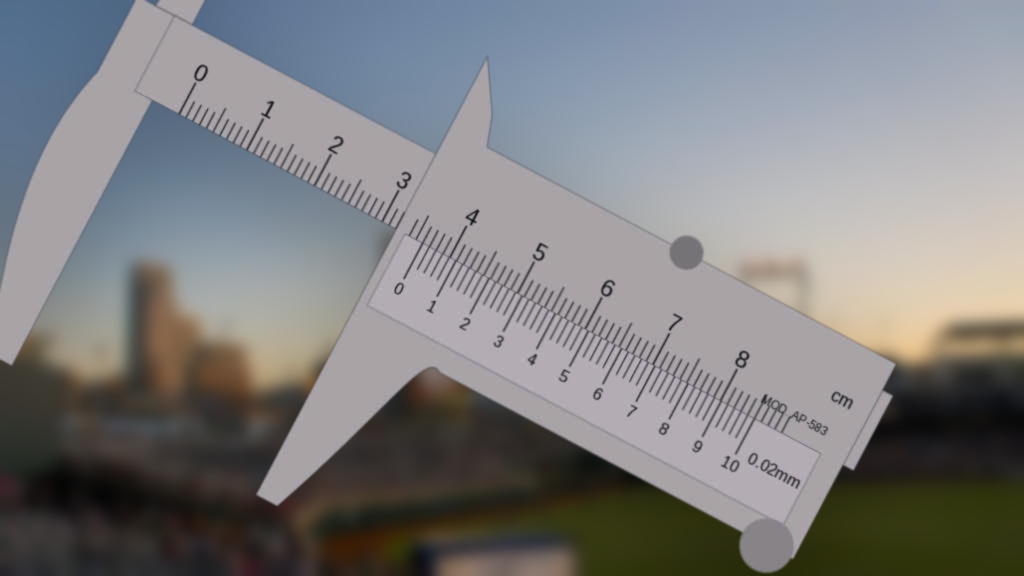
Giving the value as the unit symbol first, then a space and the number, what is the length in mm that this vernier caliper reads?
mm 36.0
